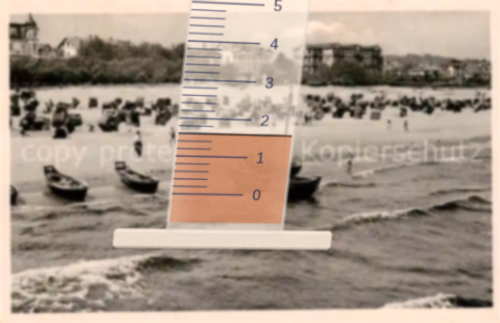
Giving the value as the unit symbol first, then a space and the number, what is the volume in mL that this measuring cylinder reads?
mL 1.6
